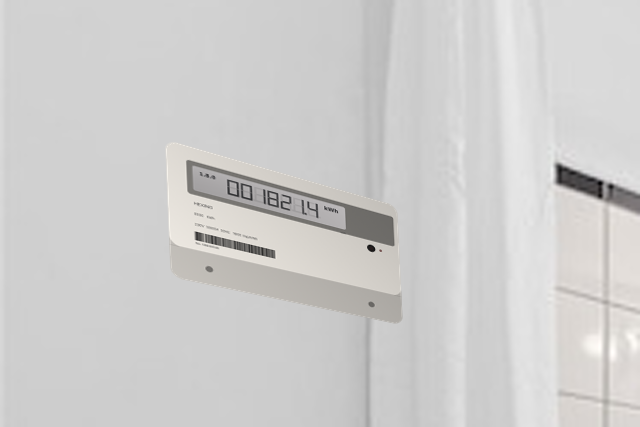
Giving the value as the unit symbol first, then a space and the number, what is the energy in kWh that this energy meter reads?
kWh 1821.4
